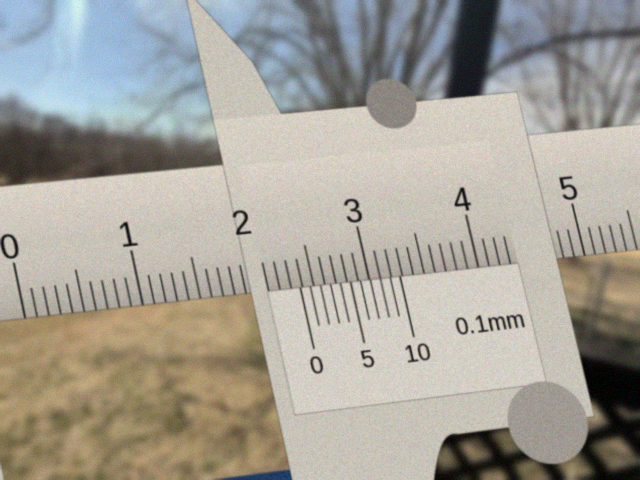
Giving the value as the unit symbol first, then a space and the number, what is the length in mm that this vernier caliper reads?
mm 23.8
